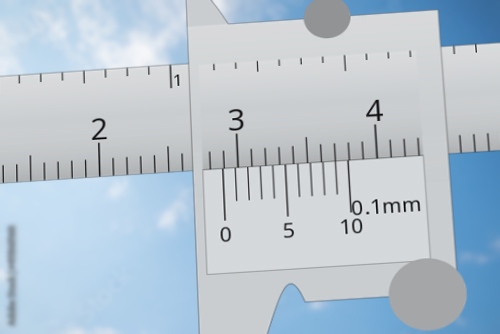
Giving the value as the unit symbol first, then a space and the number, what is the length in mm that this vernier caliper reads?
mm 28.9
